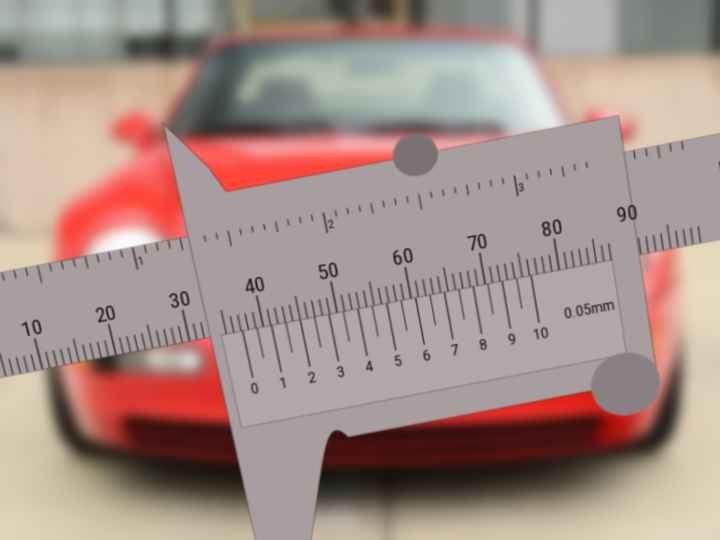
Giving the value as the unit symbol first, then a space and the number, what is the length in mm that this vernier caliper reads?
mm 37.2
